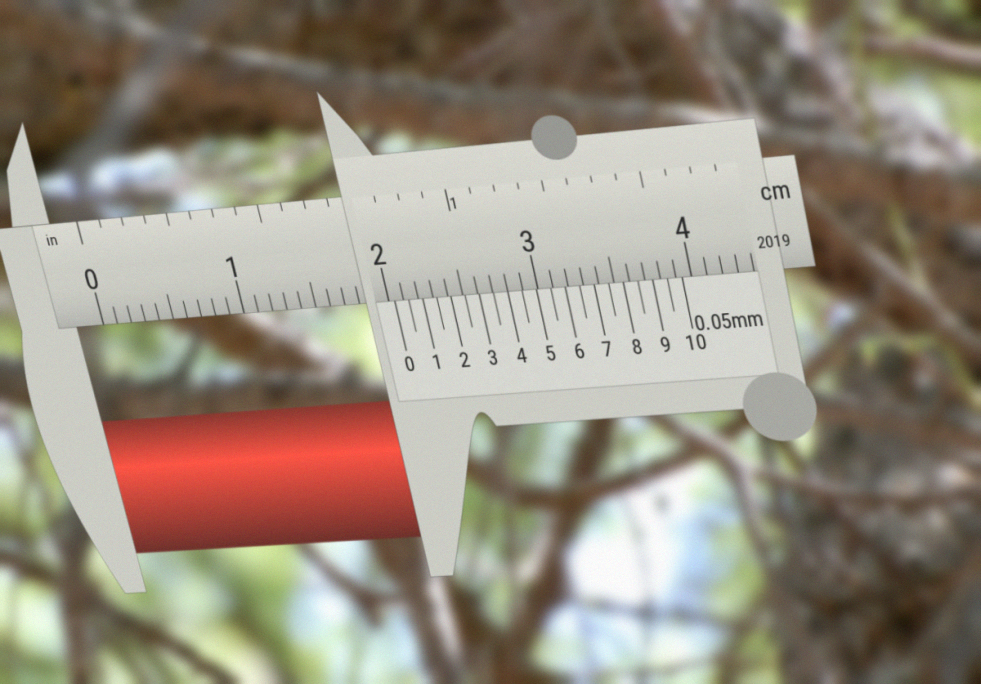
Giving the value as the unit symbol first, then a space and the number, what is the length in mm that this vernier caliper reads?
mm 20.4
